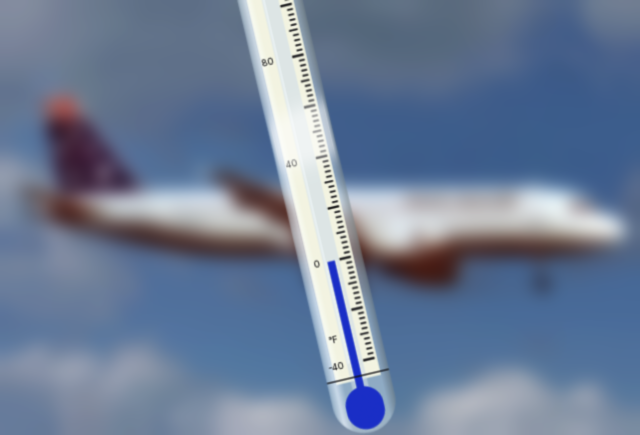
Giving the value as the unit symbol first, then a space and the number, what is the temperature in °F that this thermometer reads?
°F 0
